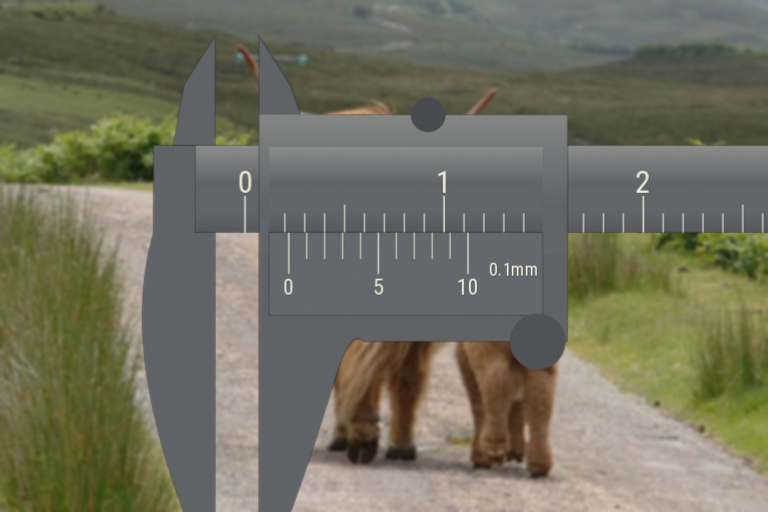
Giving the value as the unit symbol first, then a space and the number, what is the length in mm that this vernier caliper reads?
mm 2.2
